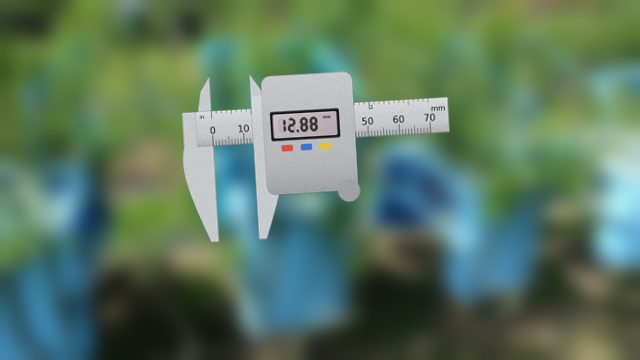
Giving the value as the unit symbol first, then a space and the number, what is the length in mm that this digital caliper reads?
mm 12.88
